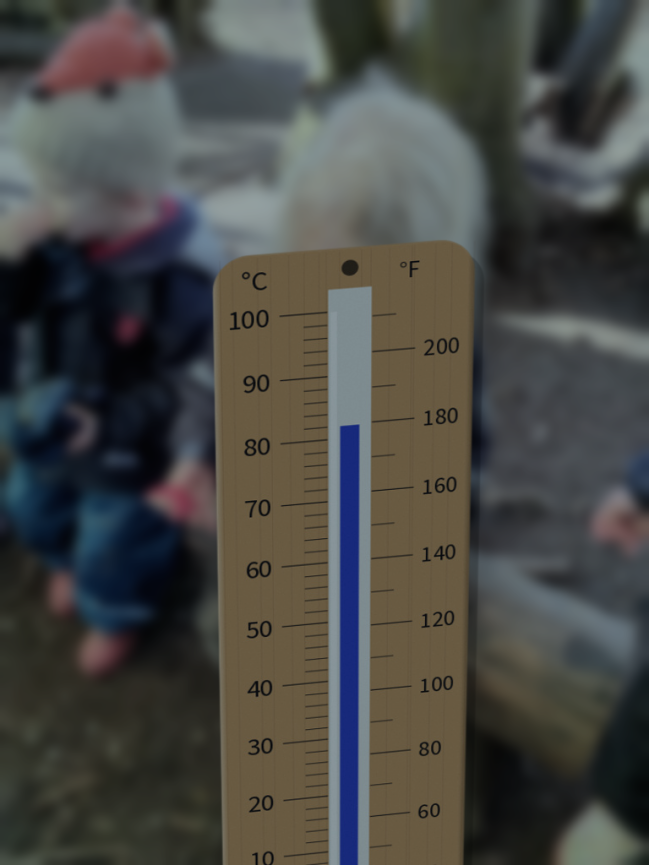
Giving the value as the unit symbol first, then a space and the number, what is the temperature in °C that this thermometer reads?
°C 82
